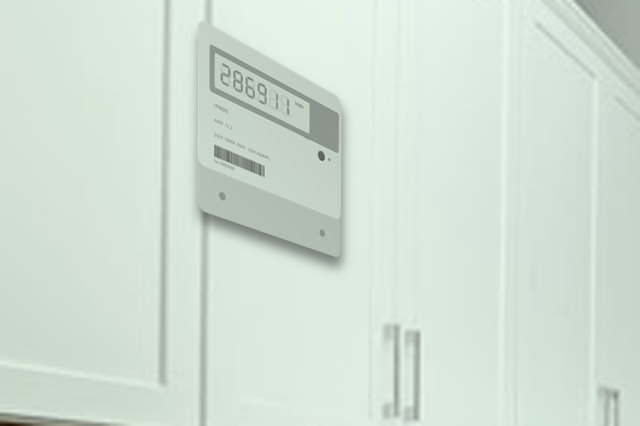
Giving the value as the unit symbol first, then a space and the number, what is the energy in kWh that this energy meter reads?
kWh 286911
